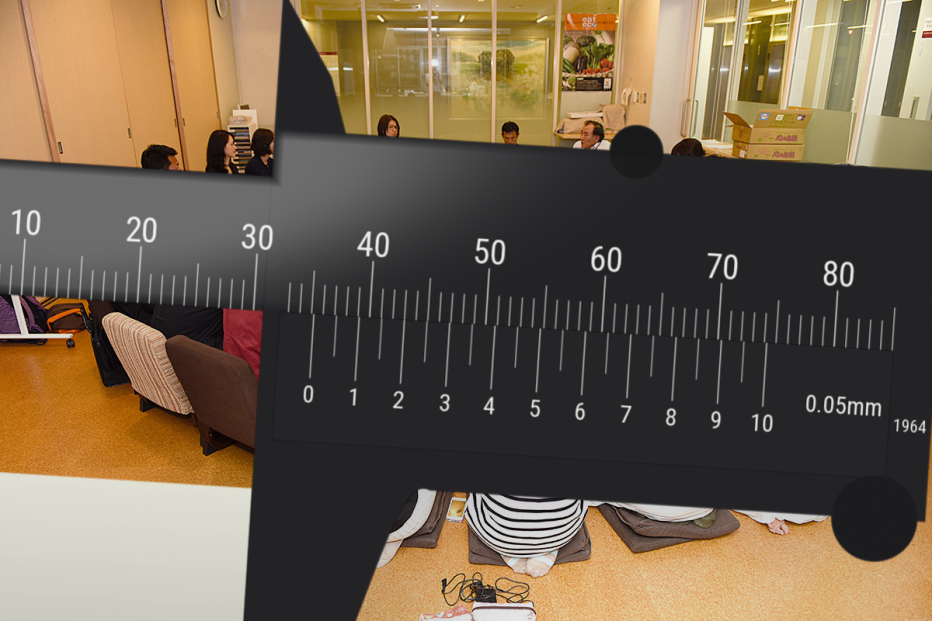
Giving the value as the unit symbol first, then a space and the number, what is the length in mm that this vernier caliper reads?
mm 35.2
